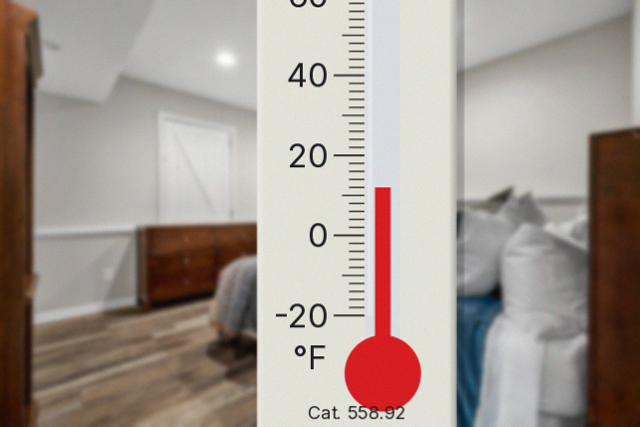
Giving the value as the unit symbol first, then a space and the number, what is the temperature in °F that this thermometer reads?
°F 12
